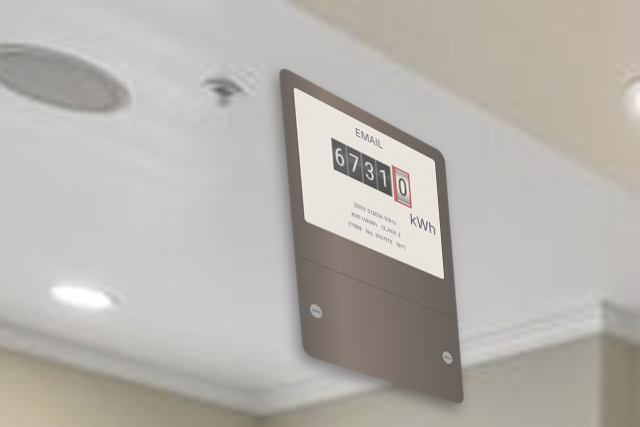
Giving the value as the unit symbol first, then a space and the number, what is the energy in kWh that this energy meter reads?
kWh 6731.0
